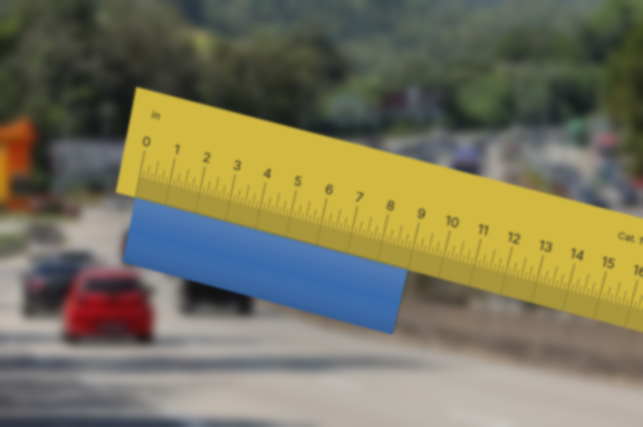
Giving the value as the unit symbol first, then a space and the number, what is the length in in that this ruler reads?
in 9
